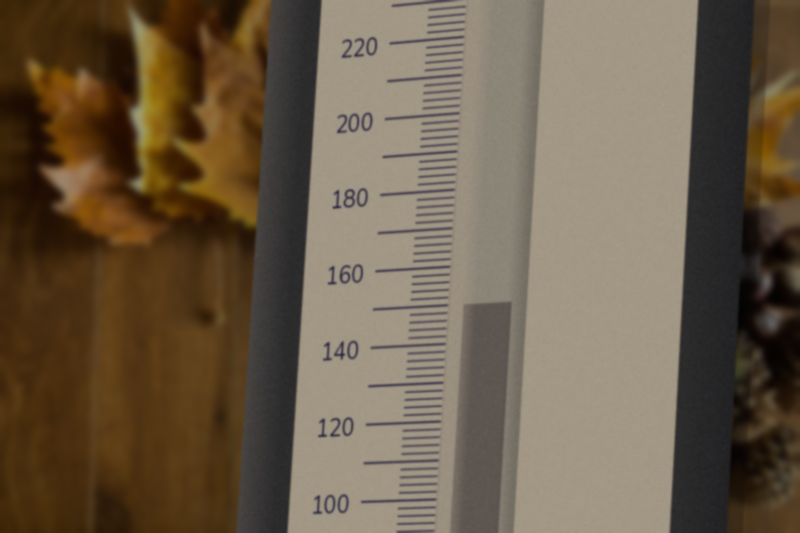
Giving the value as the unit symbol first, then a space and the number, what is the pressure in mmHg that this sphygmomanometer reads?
mmHg 150
